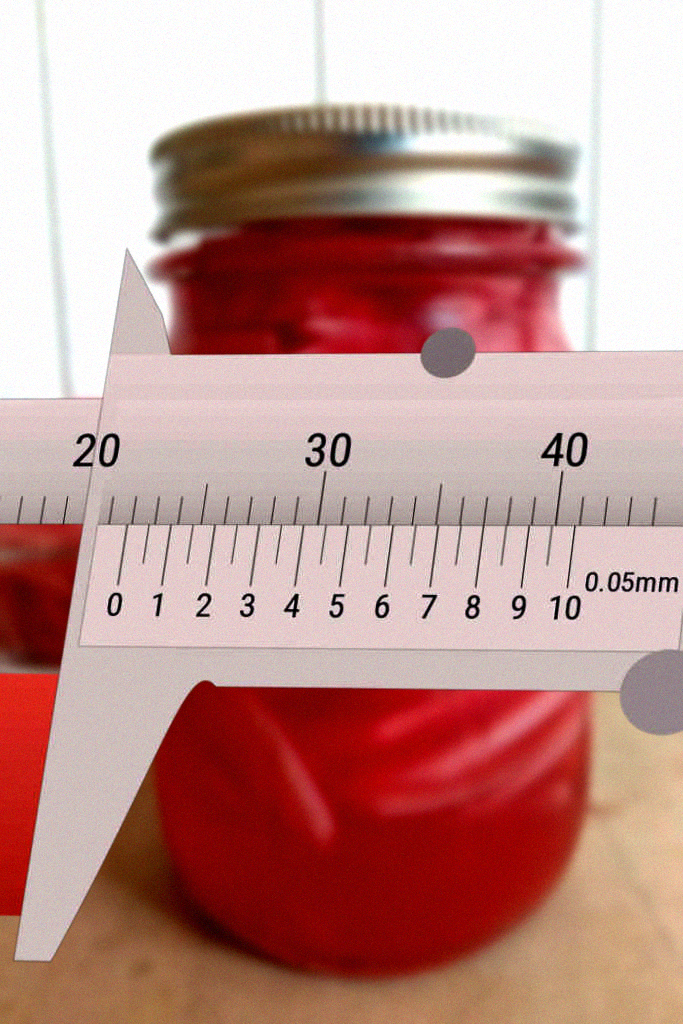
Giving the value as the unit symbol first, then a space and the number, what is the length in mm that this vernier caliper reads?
mm 21.8
